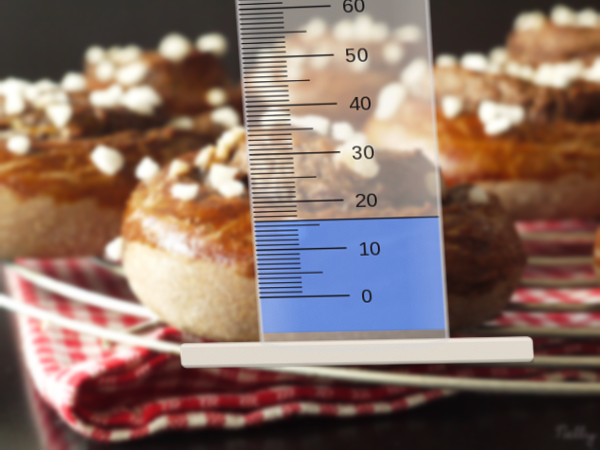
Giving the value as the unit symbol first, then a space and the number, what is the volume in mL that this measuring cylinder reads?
mL 16
